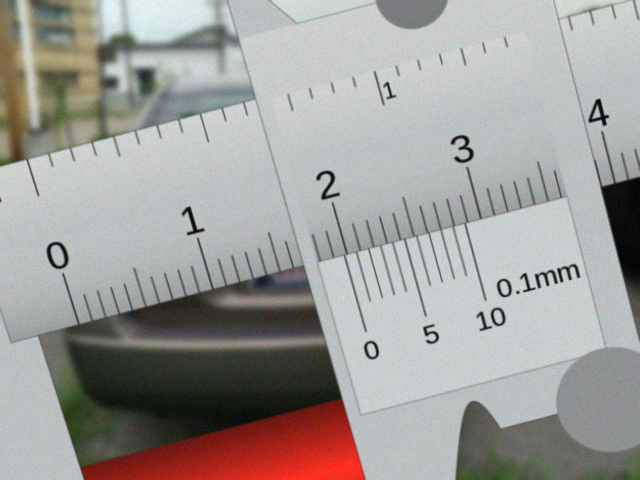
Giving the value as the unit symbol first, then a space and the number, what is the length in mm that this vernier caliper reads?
mm 19.8
